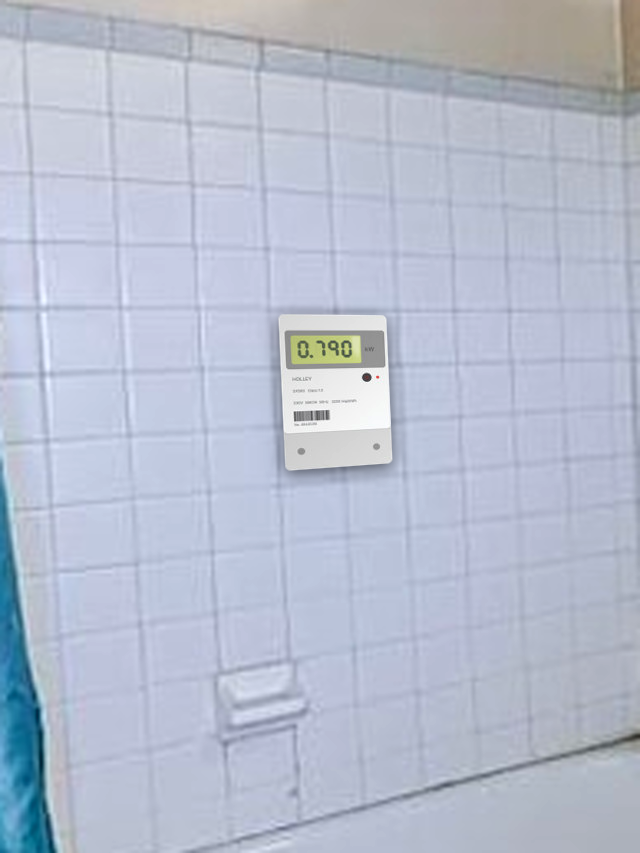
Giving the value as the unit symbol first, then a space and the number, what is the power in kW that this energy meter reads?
kW 0.790
